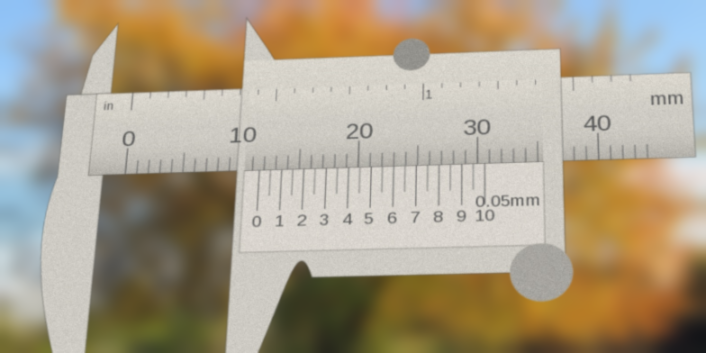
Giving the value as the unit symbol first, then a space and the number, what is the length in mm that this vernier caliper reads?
mm 11.6
